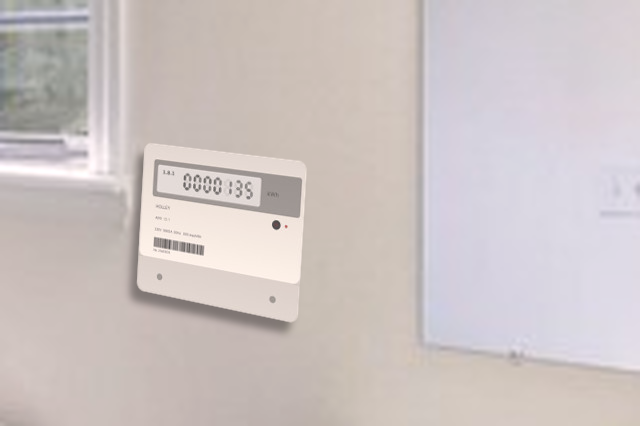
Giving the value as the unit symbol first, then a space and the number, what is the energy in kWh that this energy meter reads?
kWh 135
